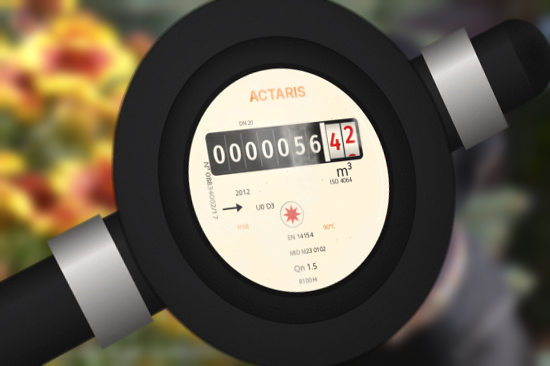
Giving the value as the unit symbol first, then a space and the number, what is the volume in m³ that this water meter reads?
m³ 56.42
